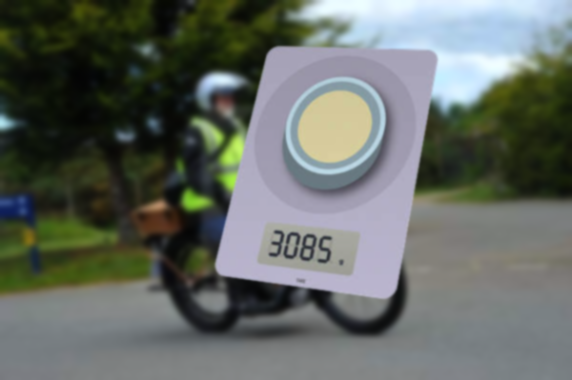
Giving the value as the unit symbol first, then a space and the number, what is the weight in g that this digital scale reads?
g 3085
